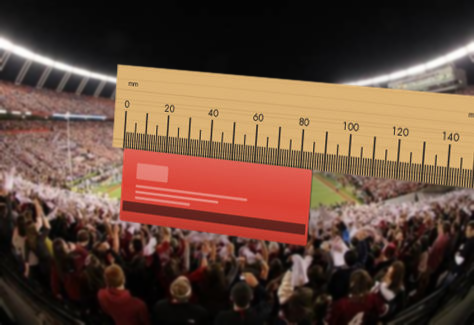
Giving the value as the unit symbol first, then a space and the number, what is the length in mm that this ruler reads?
mm 85
